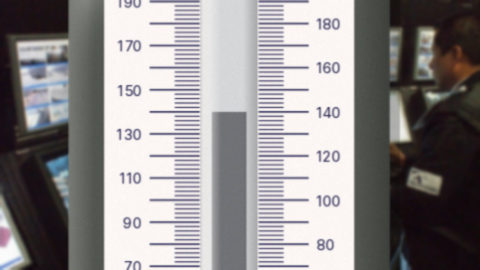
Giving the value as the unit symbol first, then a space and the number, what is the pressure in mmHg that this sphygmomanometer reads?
mmHg 140
